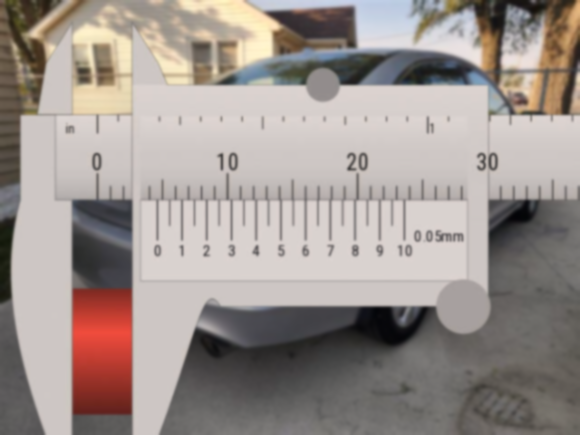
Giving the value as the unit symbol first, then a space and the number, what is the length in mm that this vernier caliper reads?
mm 4.6
